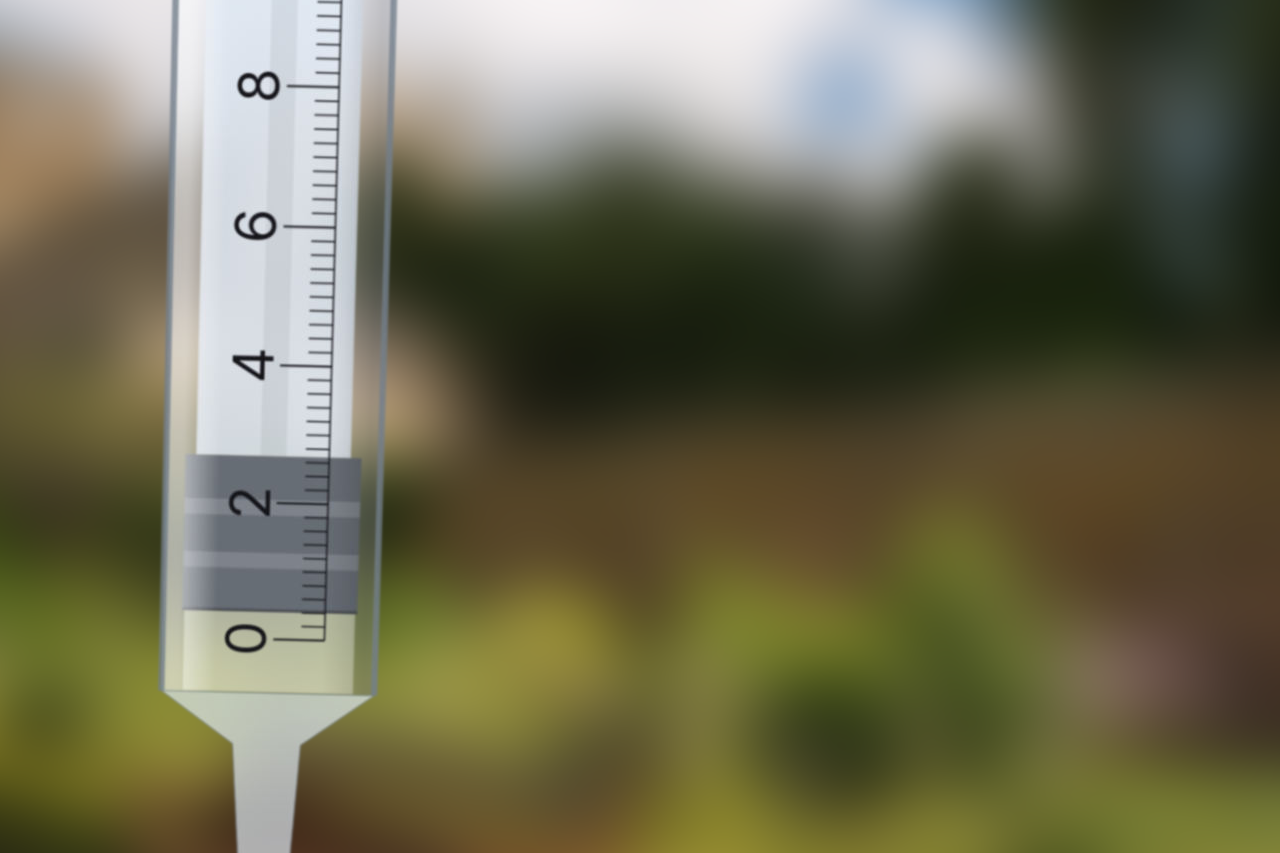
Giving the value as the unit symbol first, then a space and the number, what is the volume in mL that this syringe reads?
mL 0.4
